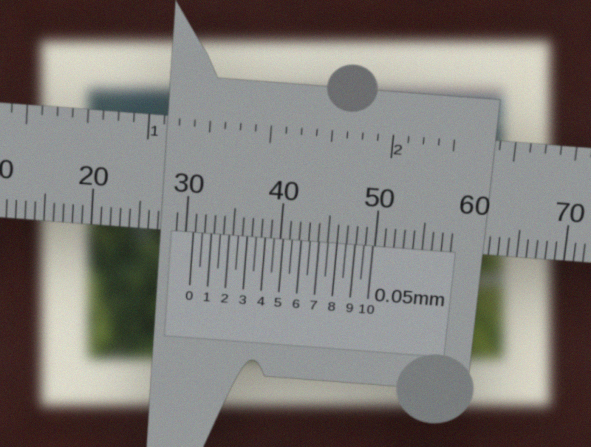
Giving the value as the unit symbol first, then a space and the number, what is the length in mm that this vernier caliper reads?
mm 30.8
